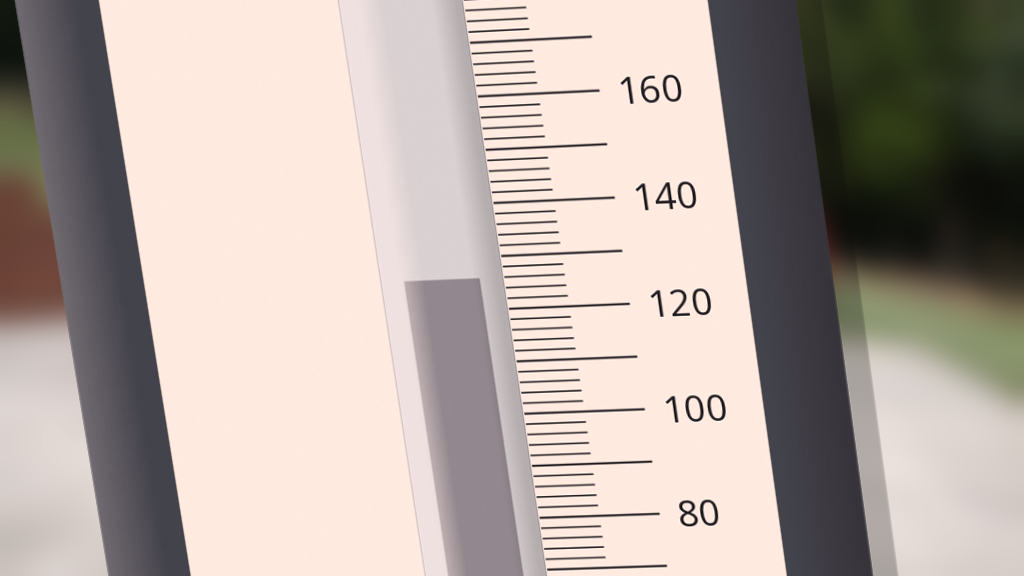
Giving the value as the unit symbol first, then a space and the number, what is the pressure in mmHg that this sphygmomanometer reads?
mmHg 126
